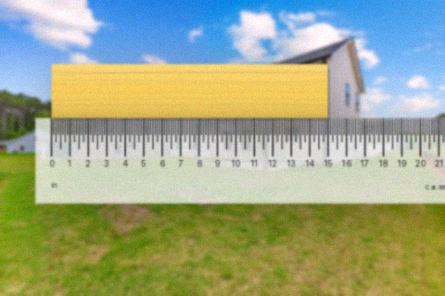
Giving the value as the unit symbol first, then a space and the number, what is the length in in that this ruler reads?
in 15
